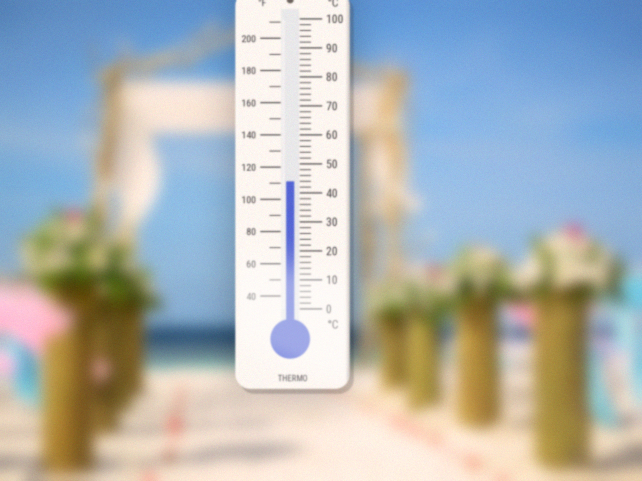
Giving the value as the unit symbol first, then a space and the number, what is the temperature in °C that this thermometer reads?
°C 44
